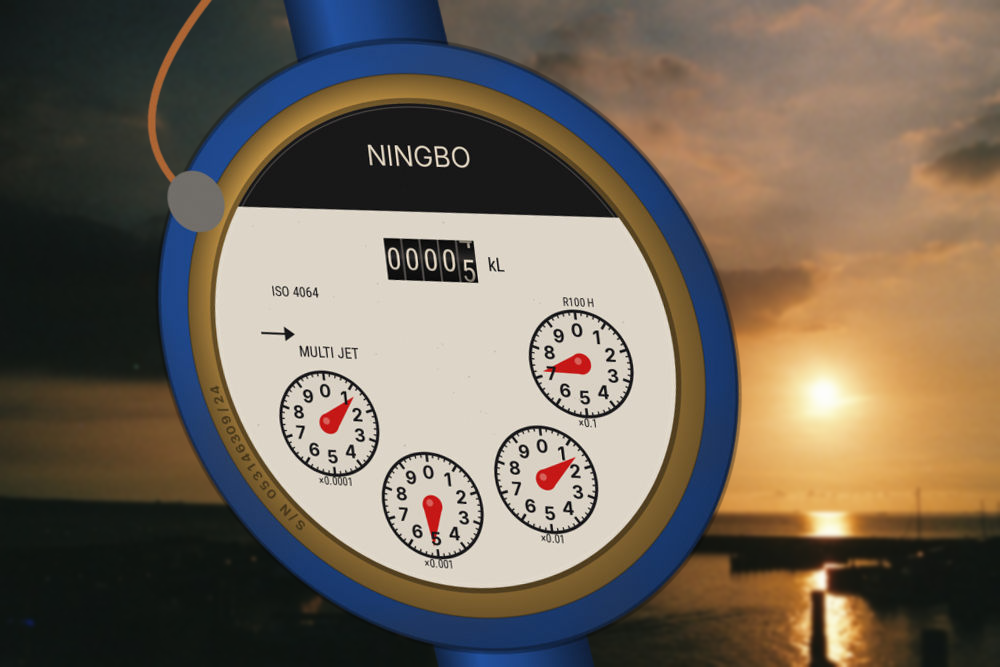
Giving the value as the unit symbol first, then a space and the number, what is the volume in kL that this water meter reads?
kL 4.7151
